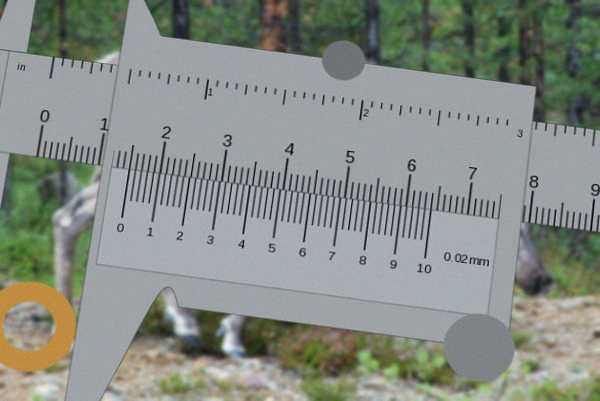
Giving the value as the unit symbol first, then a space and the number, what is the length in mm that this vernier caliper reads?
mm 15.0
